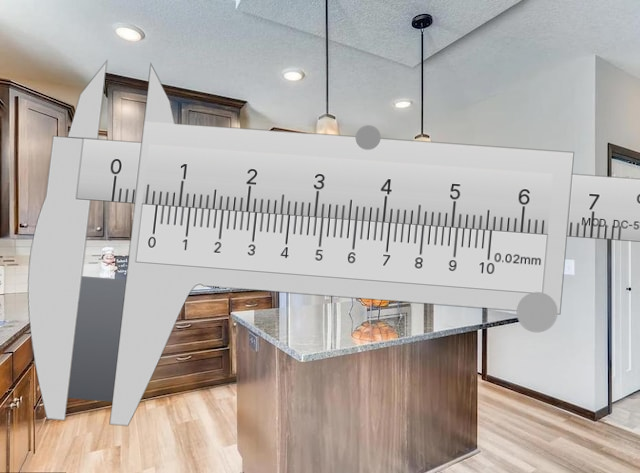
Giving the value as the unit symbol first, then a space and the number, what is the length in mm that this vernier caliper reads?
mm 6.6
